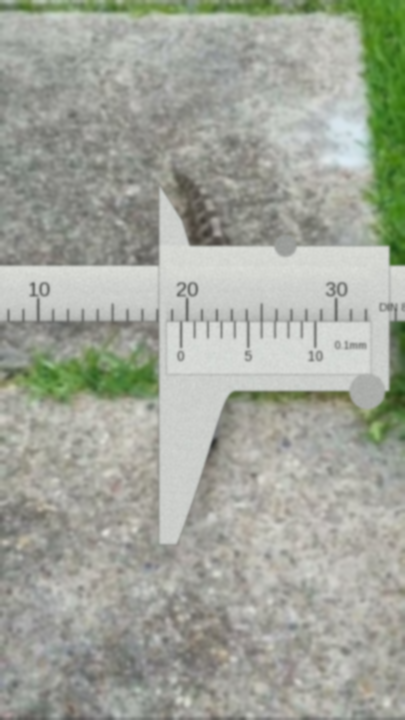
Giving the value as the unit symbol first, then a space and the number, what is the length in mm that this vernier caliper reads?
mm 19.6
